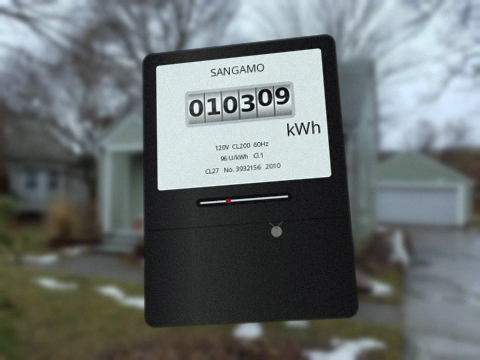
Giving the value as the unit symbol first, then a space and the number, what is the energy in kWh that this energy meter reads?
kWh 10309
